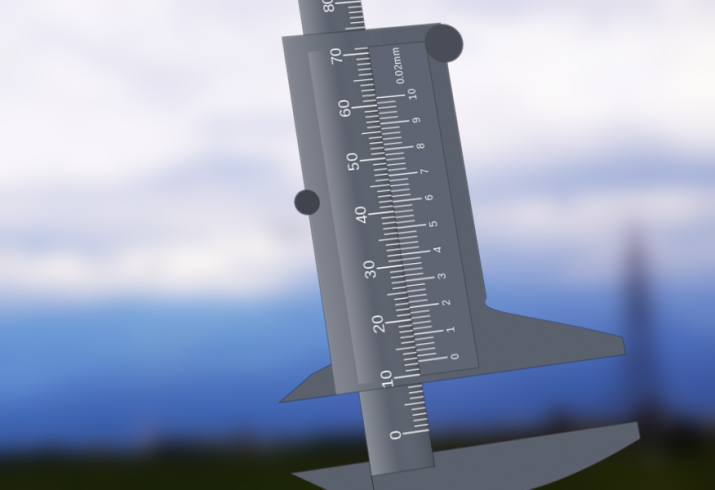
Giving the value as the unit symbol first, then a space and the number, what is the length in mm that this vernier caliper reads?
mm 12.4
